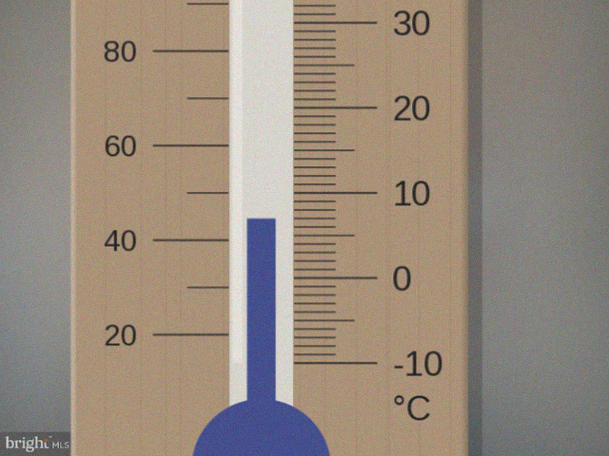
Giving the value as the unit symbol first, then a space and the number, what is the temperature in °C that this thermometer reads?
°C 7
